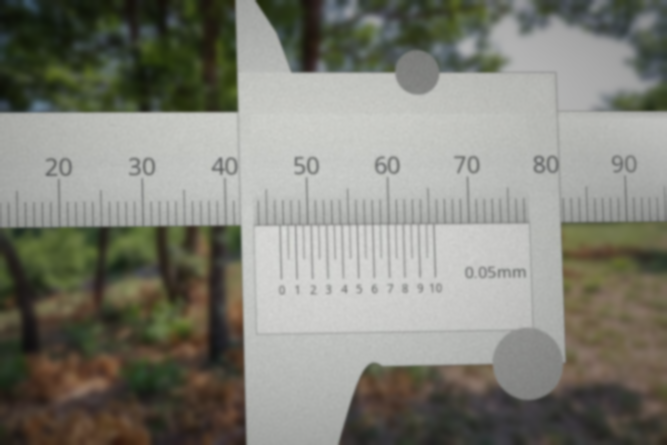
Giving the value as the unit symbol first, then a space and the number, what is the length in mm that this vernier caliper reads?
mm 46.6
